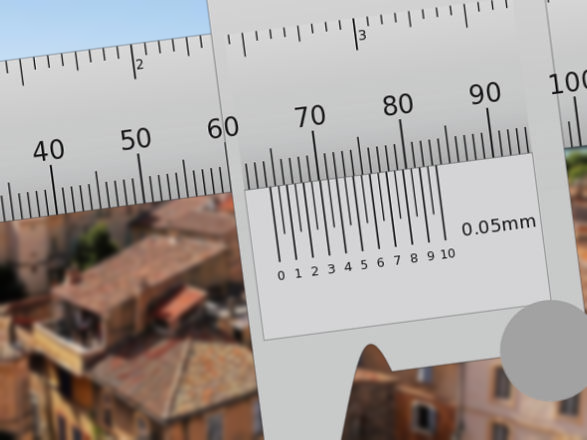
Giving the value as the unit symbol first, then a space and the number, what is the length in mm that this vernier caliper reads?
mm 64.4
